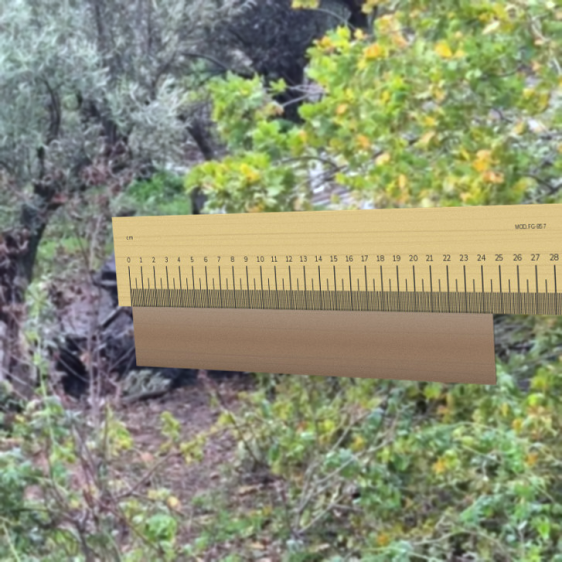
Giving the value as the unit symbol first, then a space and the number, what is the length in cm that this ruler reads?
cm 24.5
